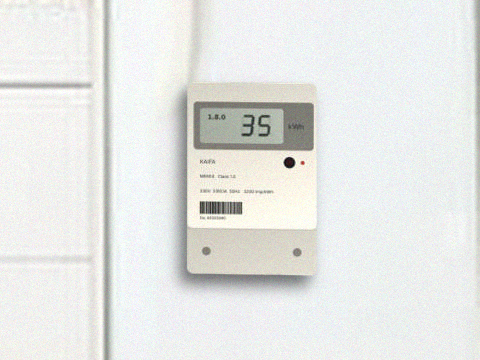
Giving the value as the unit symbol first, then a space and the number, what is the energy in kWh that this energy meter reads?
kWh 35
